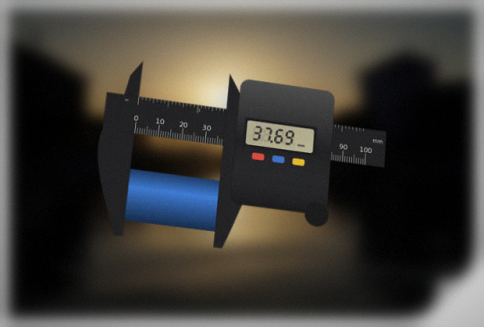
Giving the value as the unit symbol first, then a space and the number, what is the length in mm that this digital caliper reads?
mm 37.69
